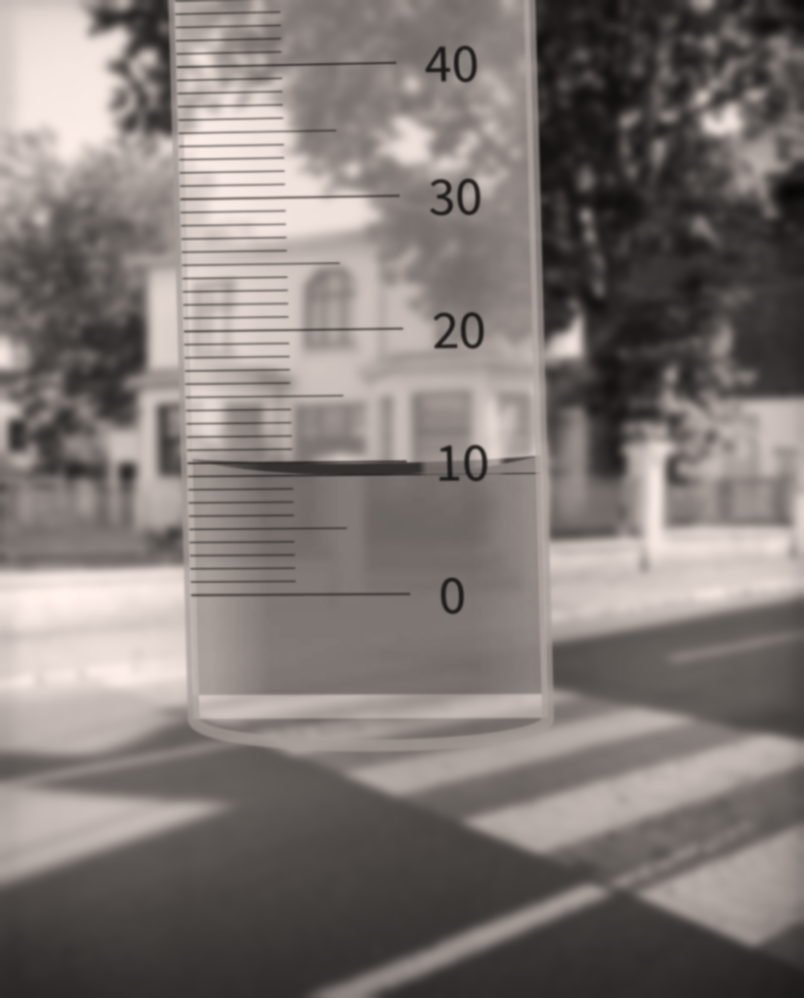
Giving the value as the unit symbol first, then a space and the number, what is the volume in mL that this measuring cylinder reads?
mL 9
